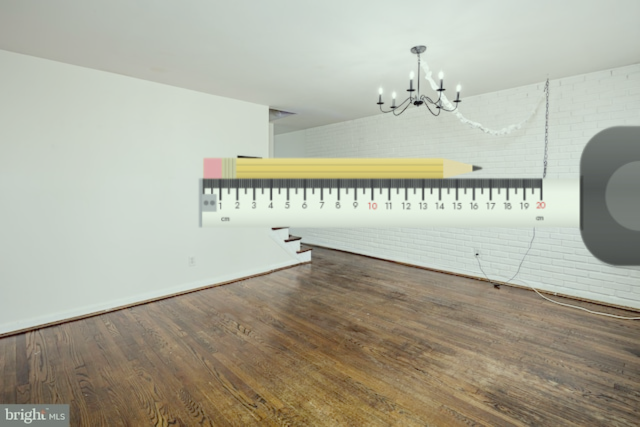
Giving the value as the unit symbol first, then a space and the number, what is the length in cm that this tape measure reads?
cm 16.5
